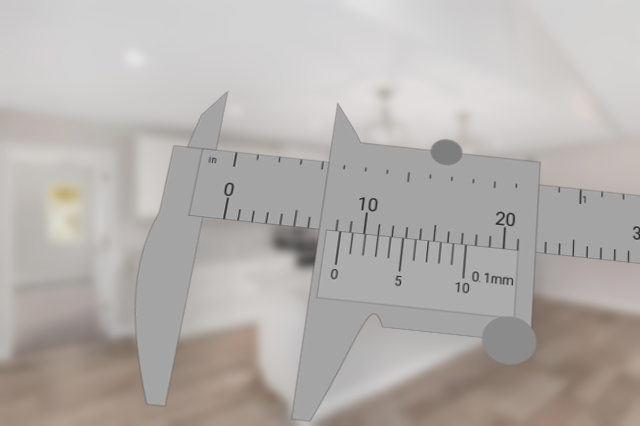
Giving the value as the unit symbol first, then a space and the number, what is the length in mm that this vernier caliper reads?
mm 8.3
